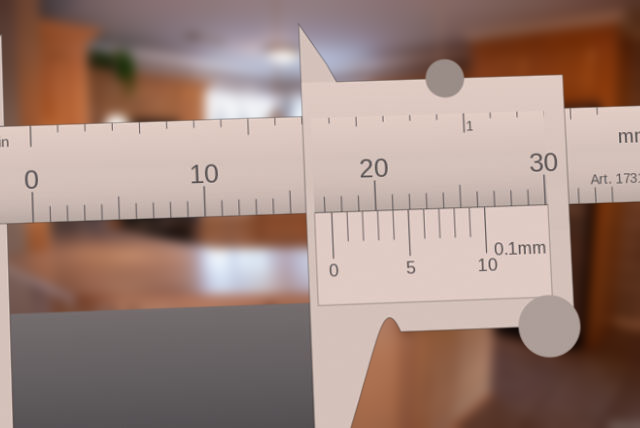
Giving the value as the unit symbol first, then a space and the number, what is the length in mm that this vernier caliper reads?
mm 17.4
